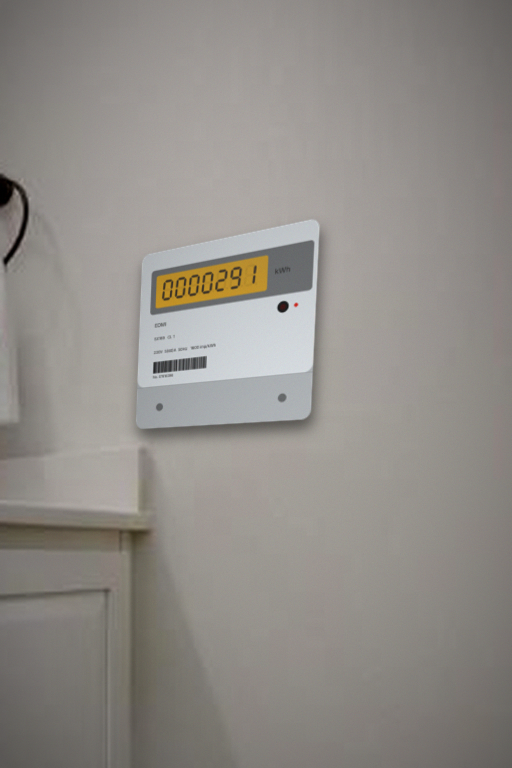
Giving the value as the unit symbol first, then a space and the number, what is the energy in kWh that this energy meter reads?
kWh 291
